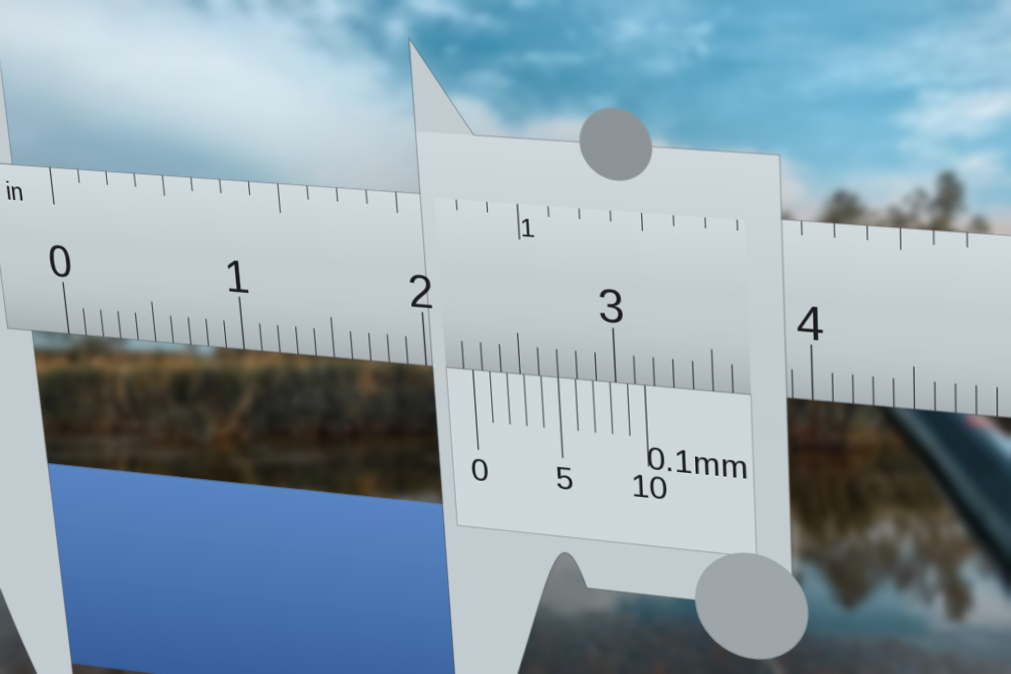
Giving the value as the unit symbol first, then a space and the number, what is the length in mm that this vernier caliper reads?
mm 22.5
